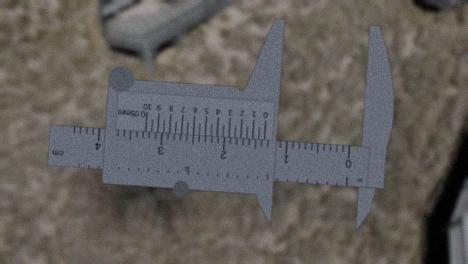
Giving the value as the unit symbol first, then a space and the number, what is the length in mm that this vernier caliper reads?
mm 13.6
